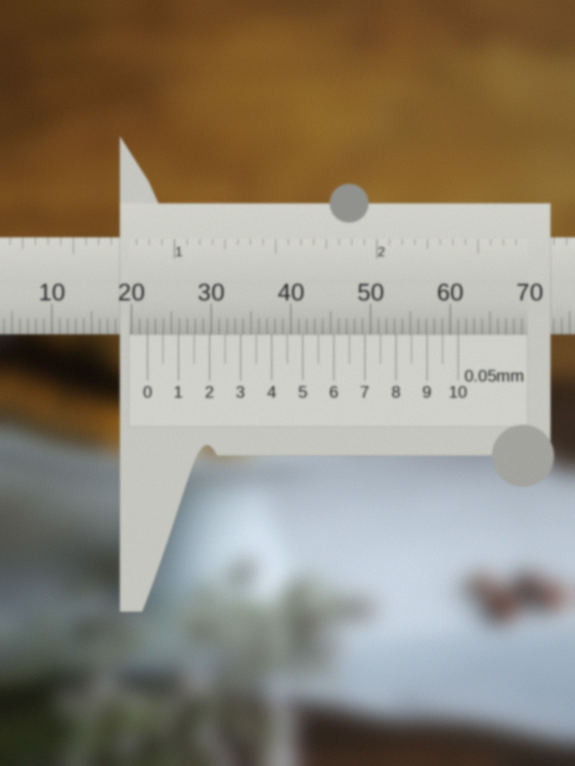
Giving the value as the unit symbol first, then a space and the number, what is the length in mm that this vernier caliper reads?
mm 22.0
